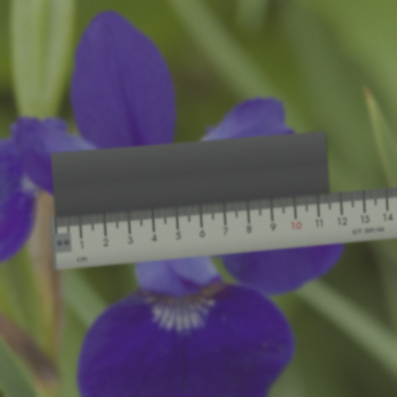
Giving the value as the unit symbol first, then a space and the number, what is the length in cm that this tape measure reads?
cm 11.5
